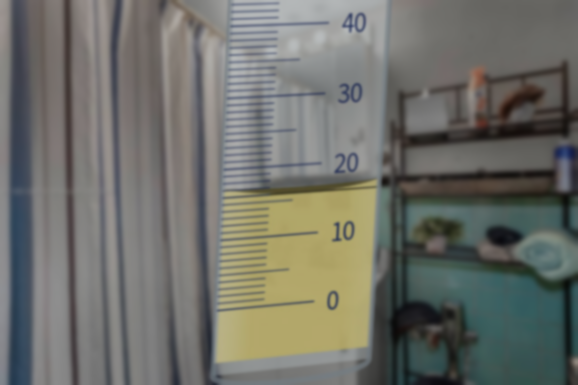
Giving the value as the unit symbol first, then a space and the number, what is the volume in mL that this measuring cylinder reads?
mL 16
